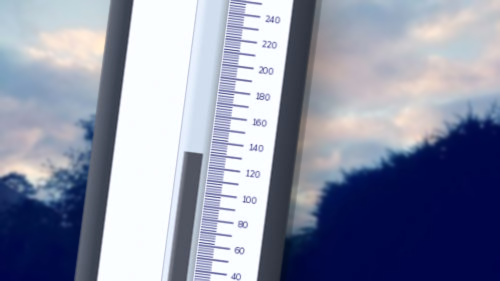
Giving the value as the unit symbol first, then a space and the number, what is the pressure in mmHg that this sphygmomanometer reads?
mmHg 130
